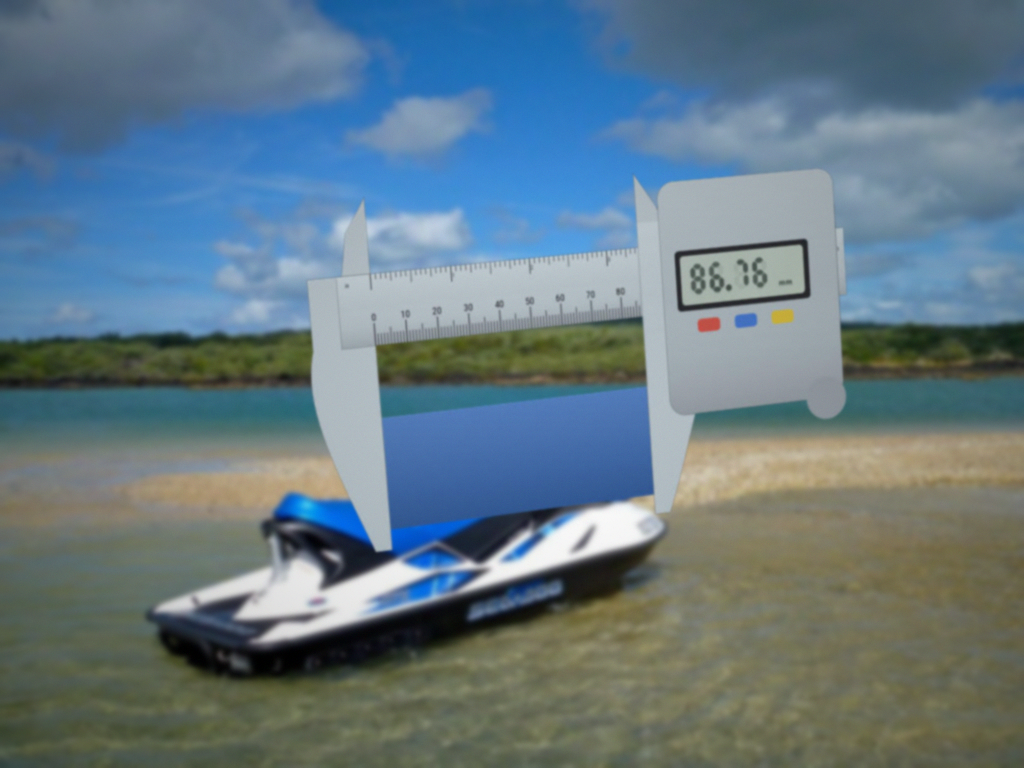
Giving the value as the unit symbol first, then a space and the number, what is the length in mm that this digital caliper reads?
mm 86.76
